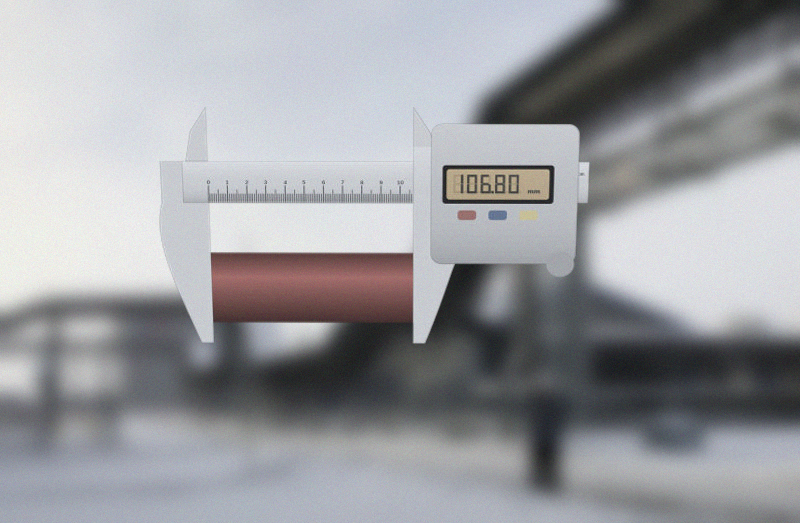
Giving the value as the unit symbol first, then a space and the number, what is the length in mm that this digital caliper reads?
mm 106.80
